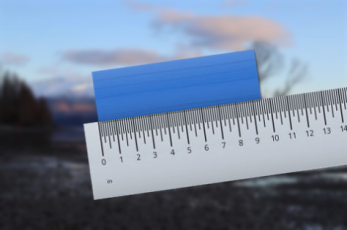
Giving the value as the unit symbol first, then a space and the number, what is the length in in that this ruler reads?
in 9.5
